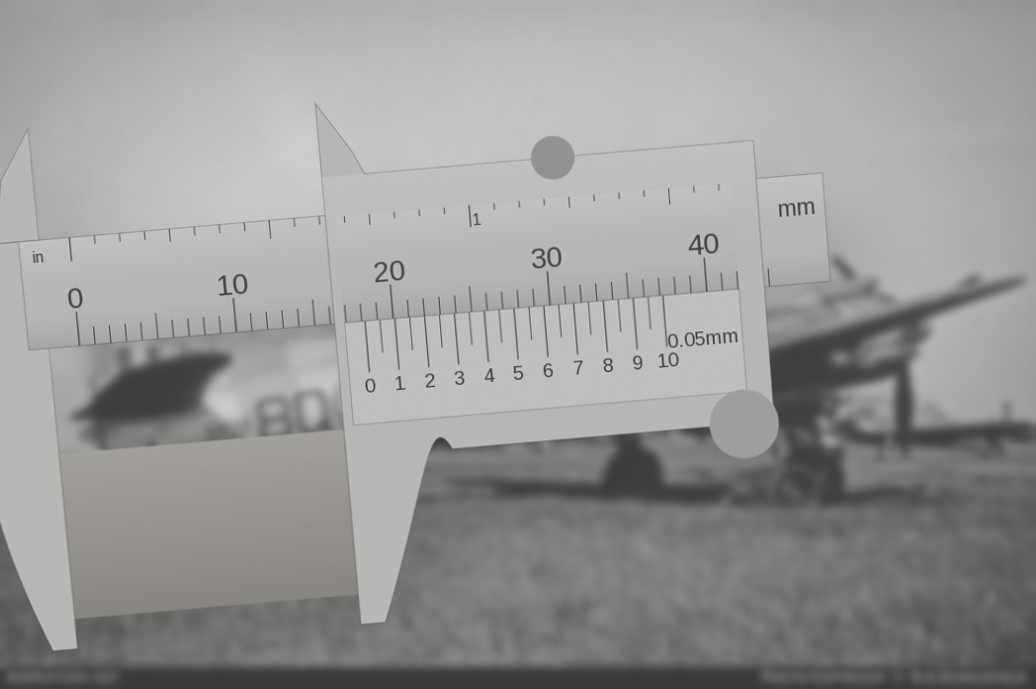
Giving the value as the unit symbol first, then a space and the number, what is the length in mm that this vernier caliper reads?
mm 18.2
